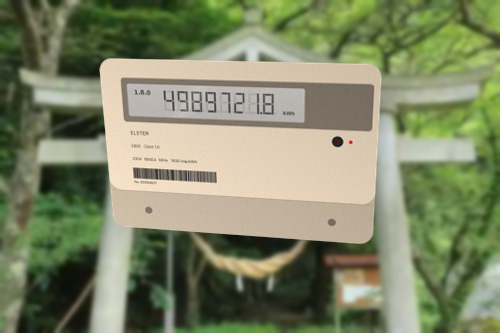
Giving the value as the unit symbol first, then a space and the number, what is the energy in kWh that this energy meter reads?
kWh 4989721.8
